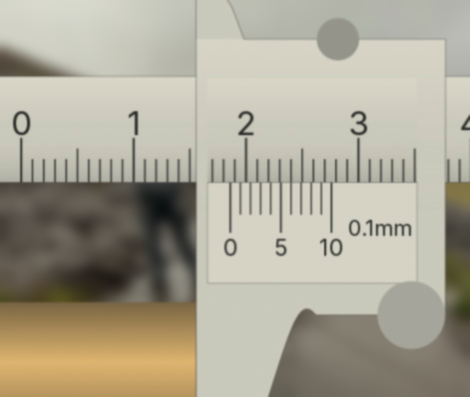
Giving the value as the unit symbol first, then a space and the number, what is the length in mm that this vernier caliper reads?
mm 18.6
